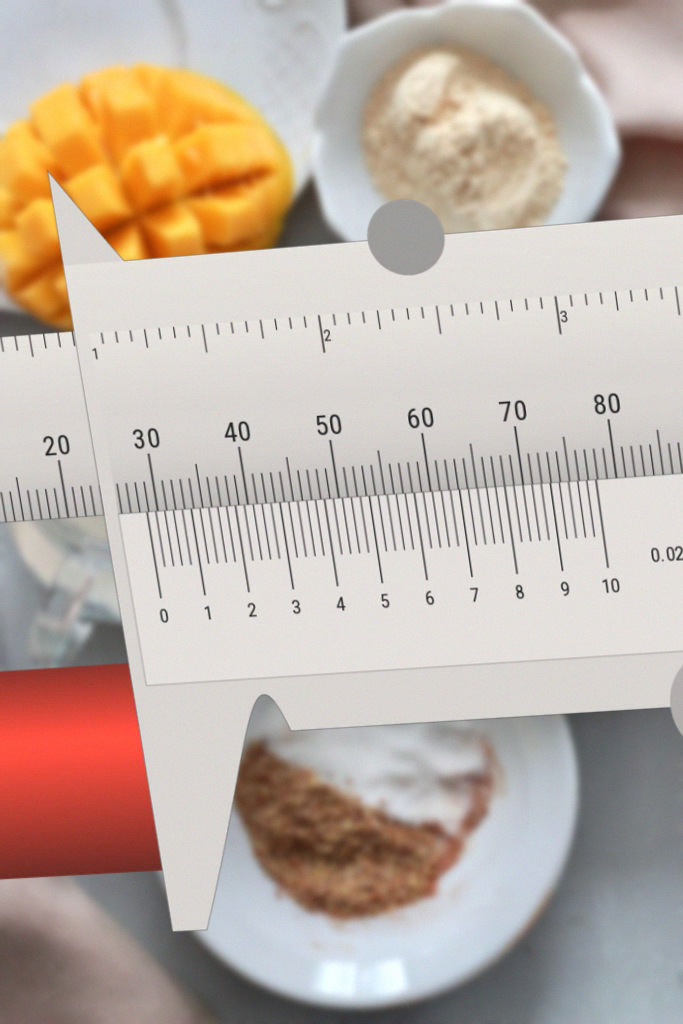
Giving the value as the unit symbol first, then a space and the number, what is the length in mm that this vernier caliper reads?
mm 28.8
